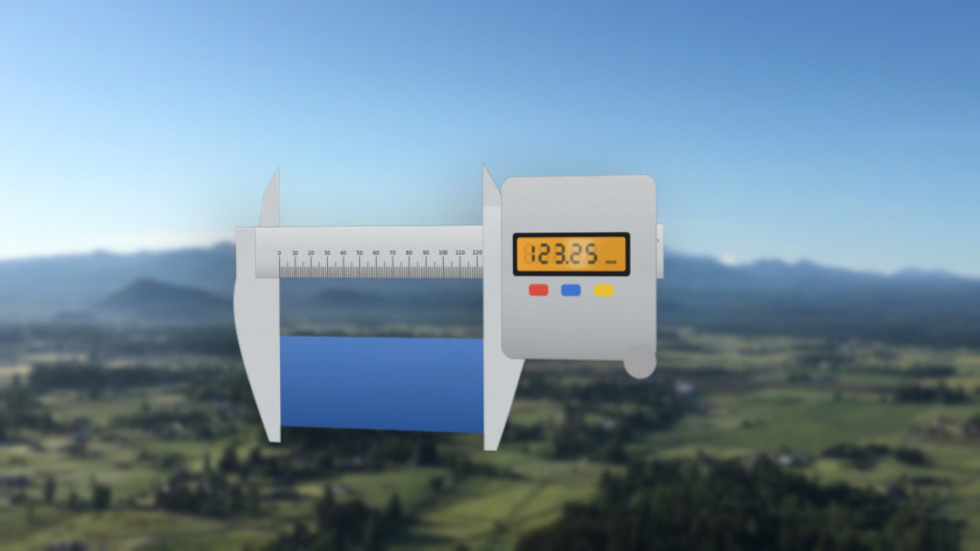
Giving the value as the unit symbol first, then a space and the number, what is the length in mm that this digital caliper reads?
mm 123.25
